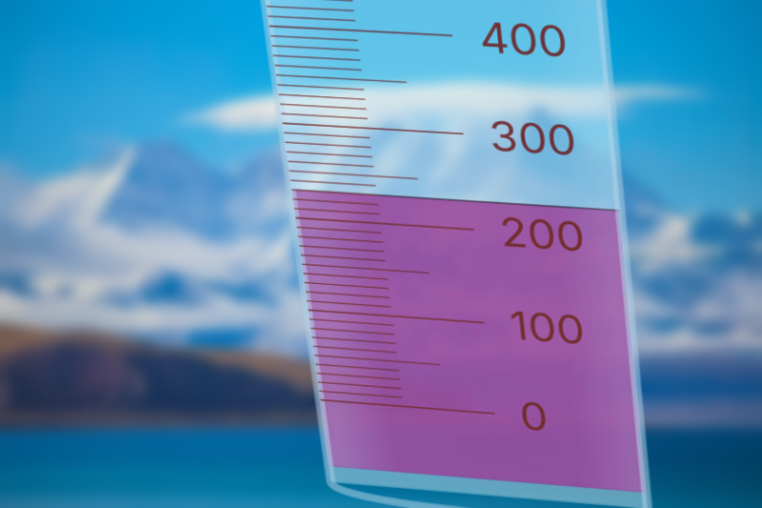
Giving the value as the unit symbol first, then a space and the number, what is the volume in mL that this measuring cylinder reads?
mL 230
